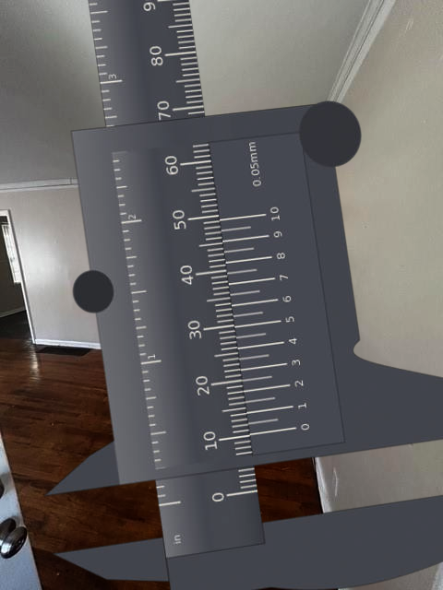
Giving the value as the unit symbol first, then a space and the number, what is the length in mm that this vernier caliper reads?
mm 10.2
